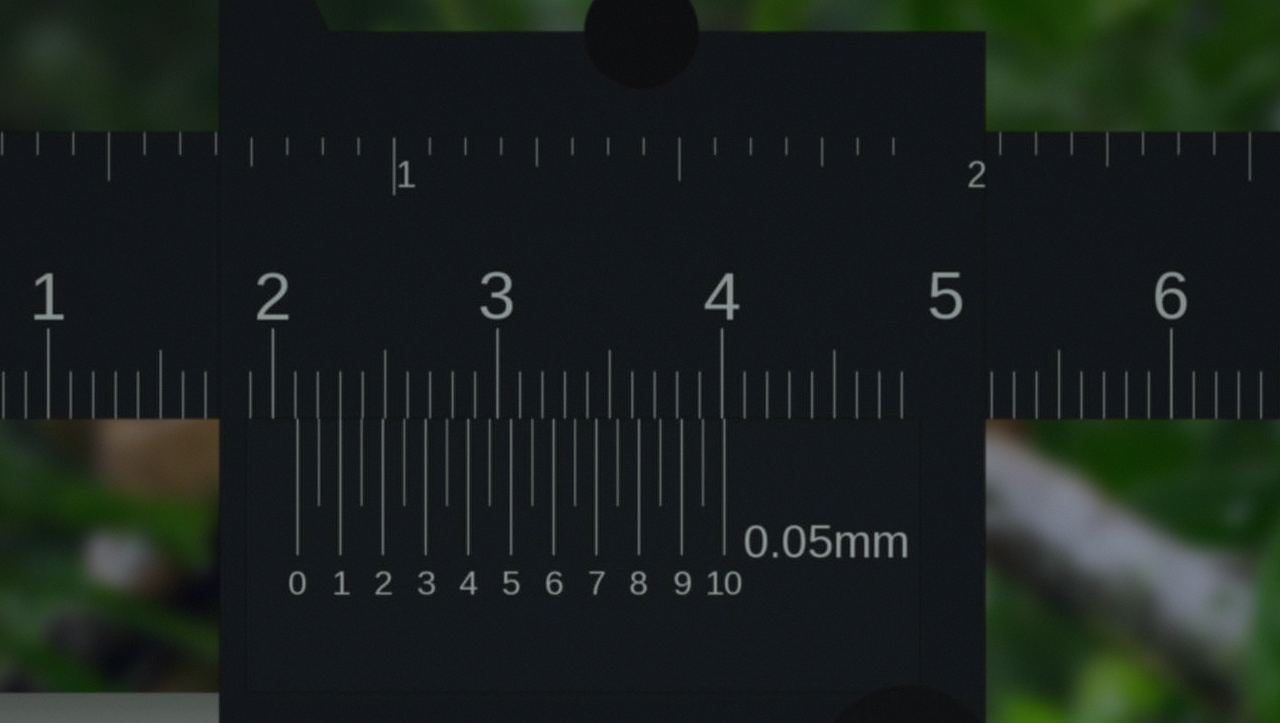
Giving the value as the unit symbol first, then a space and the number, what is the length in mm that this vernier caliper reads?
mm 21.1
